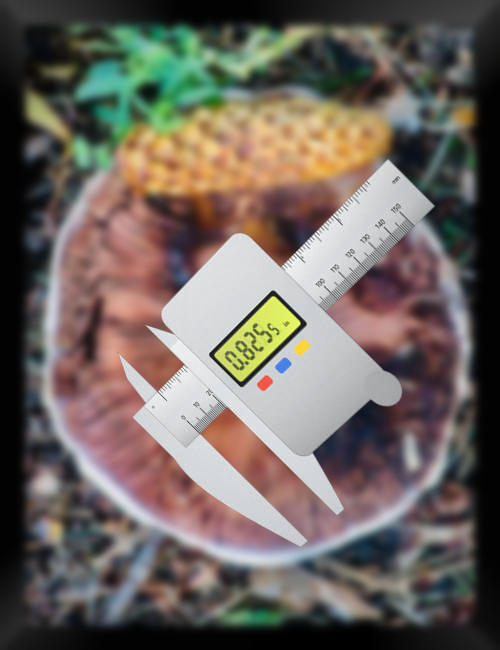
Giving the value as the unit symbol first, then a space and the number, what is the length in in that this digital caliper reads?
in 0.8255
